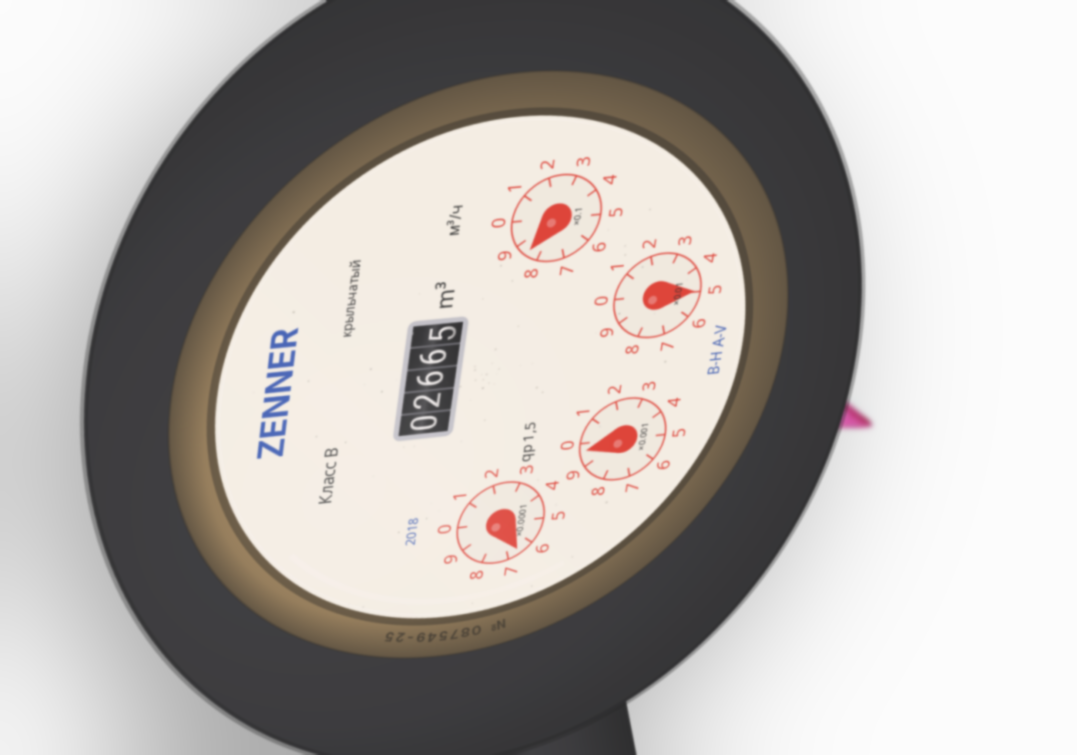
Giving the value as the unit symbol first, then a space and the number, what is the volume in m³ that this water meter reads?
m³ 2664.8496
